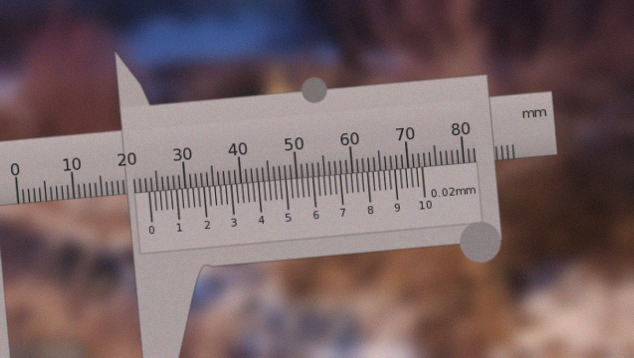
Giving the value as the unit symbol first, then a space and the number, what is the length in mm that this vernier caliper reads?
mm 23.5
